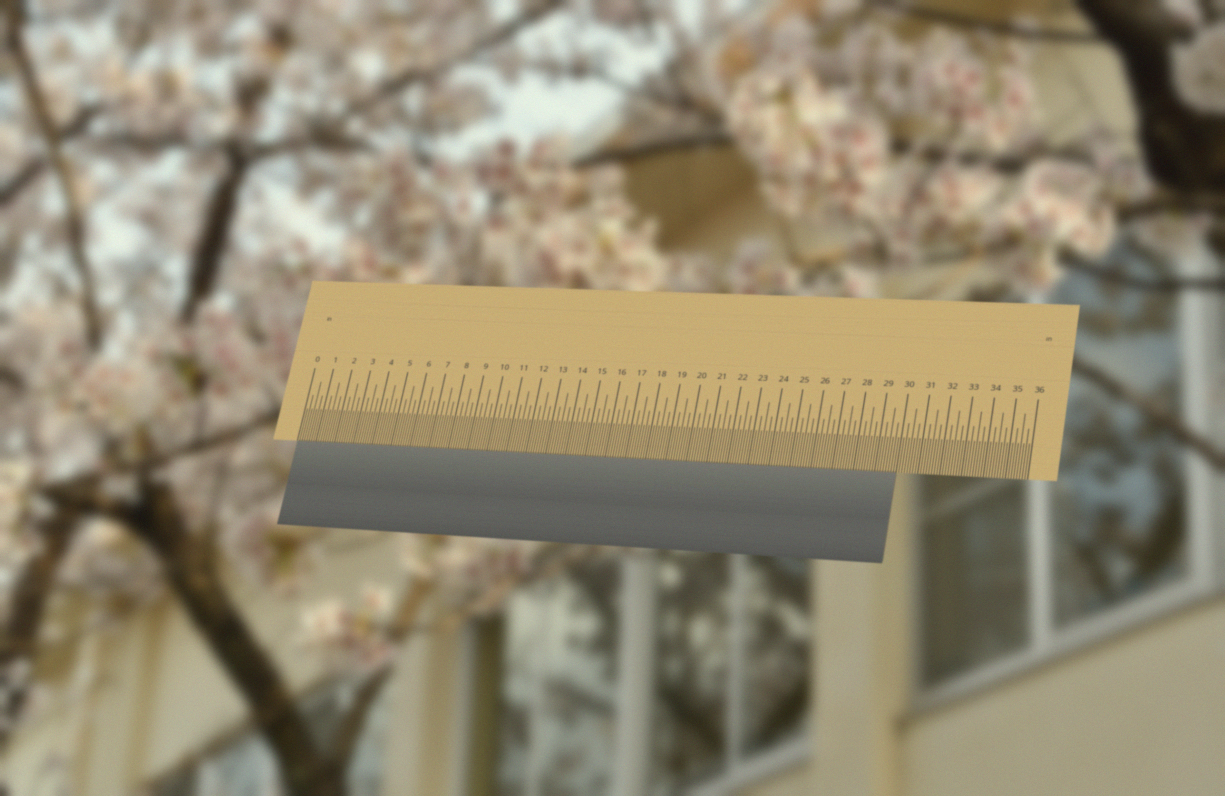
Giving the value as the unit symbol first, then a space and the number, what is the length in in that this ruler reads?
in 30
